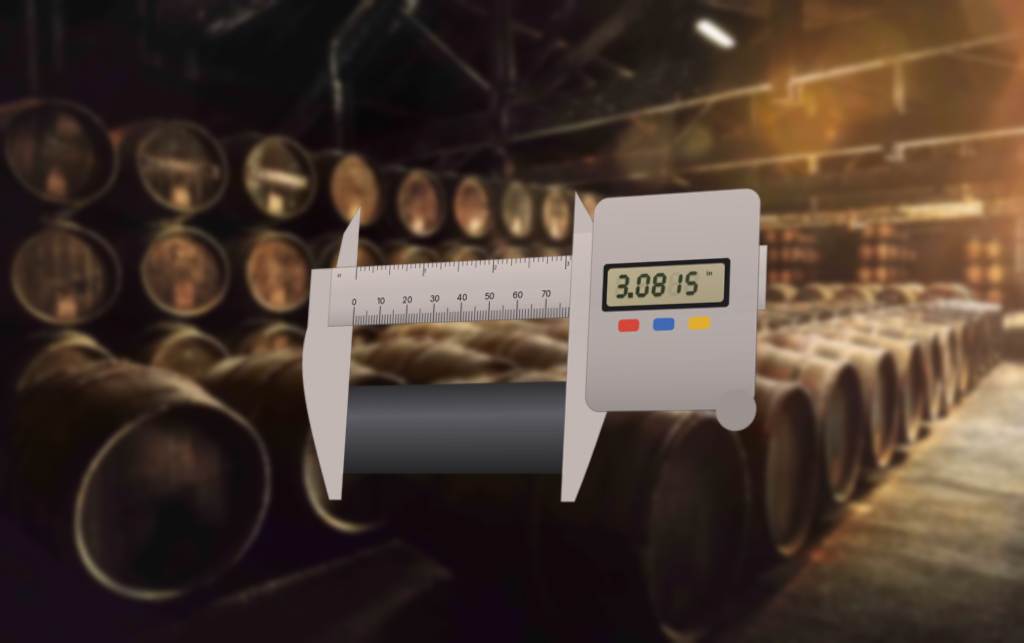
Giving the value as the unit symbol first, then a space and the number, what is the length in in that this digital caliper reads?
in 3.0815
